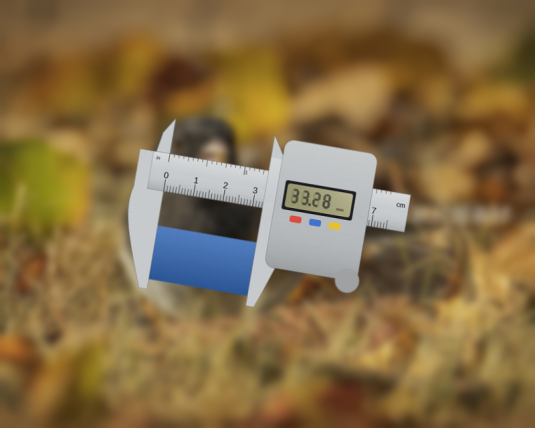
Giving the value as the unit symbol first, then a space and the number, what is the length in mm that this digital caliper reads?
mm 33.28
